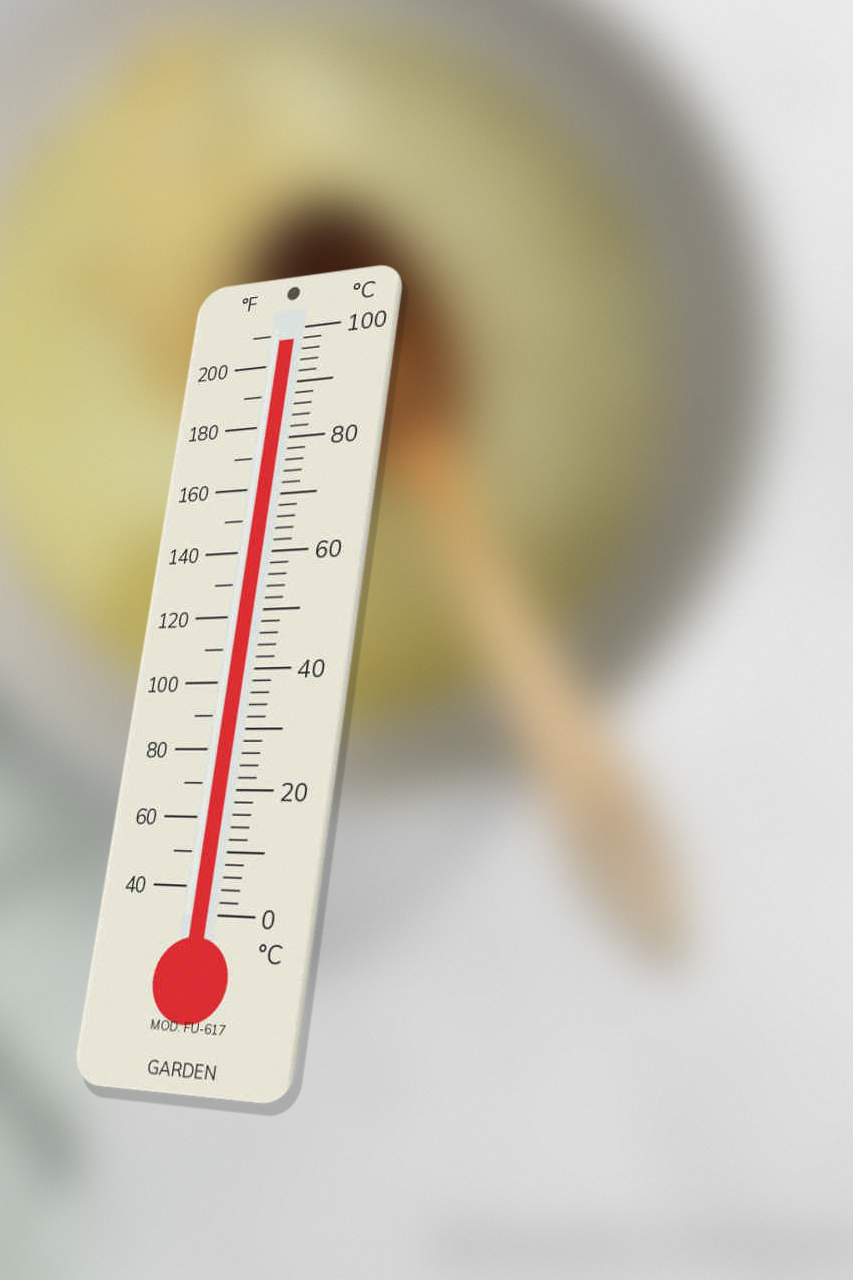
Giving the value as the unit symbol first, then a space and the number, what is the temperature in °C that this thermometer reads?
°C 98
